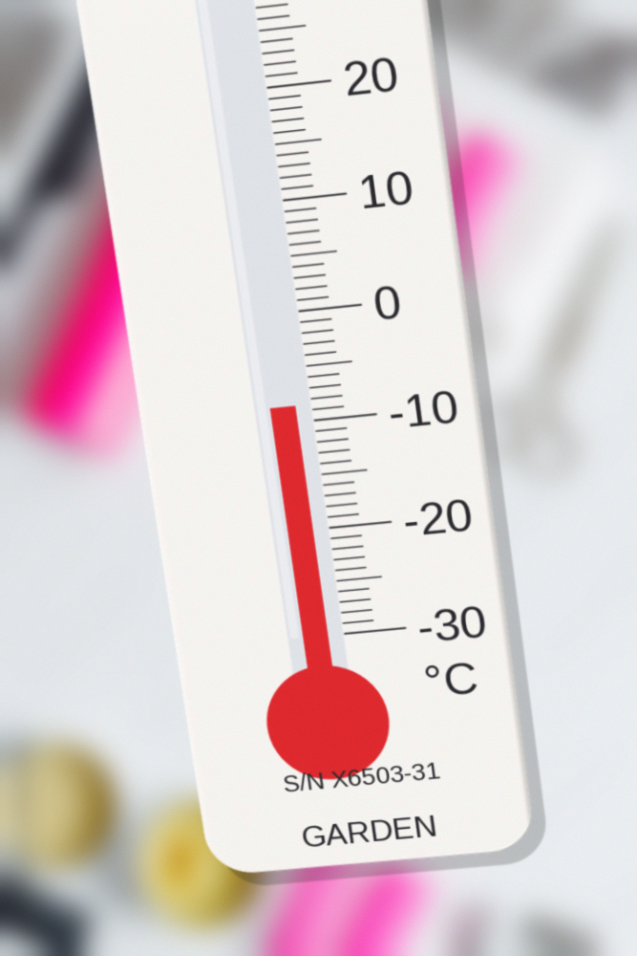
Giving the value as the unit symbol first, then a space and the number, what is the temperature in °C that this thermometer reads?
°C -8.5
